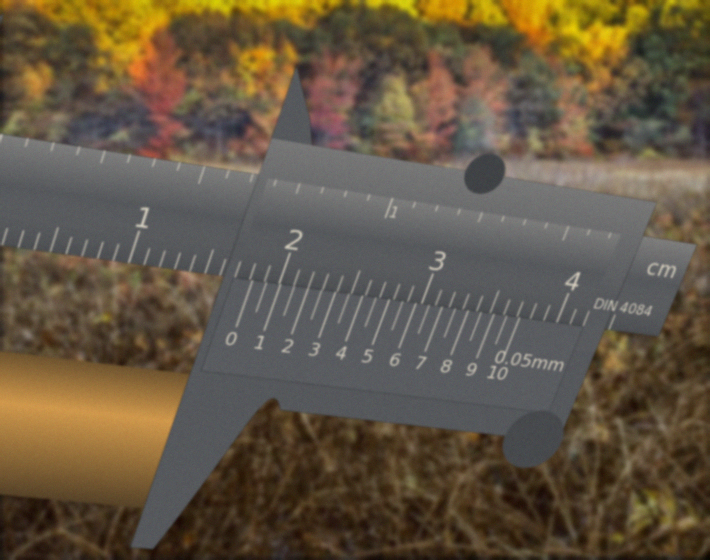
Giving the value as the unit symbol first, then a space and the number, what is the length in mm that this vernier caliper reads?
mm 18.2
